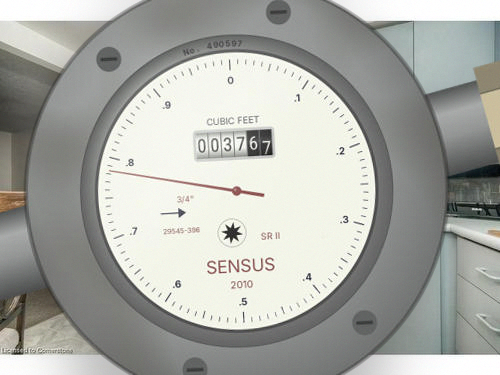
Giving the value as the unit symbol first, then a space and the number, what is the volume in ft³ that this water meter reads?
ft³ 3766.78
